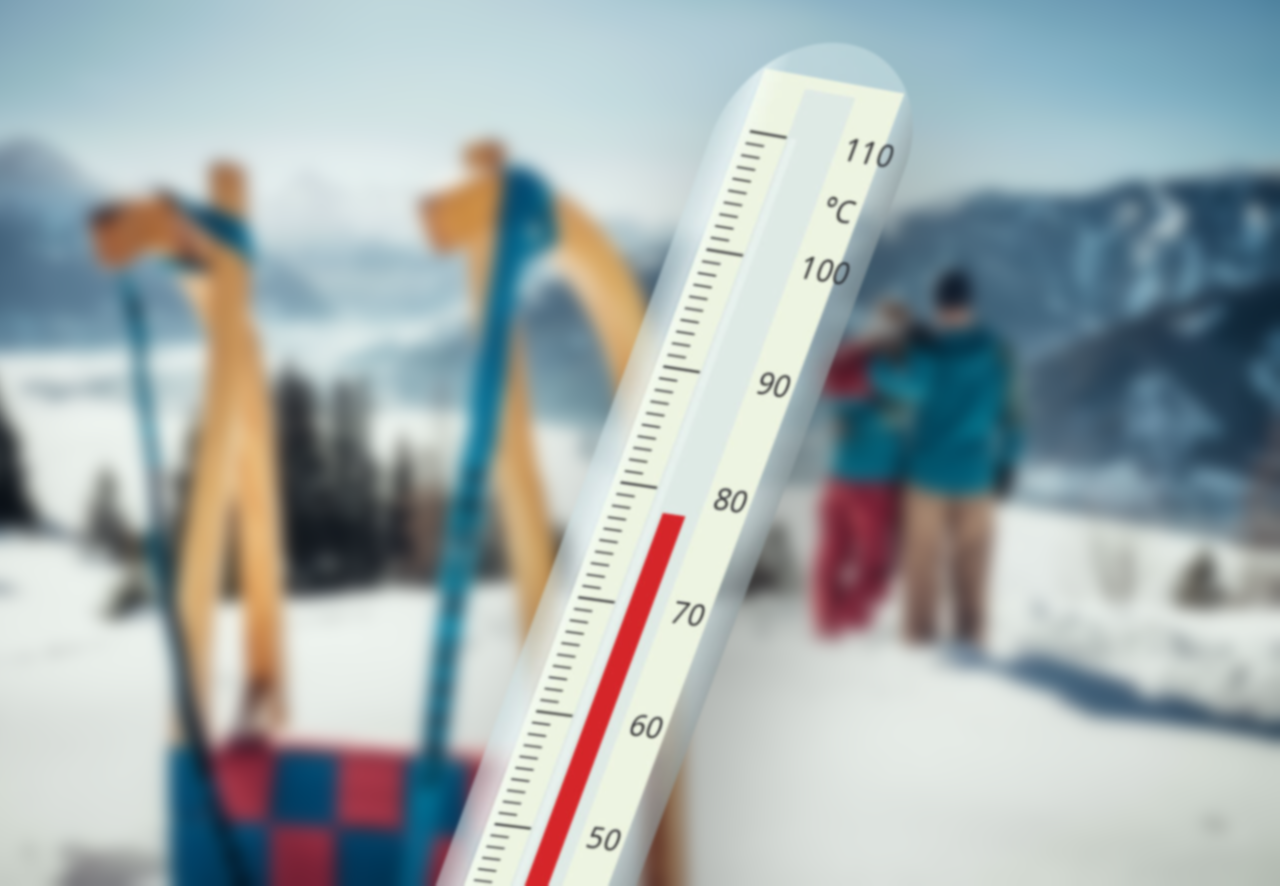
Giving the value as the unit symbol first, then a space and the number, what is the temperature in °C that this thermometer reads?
°C 78
